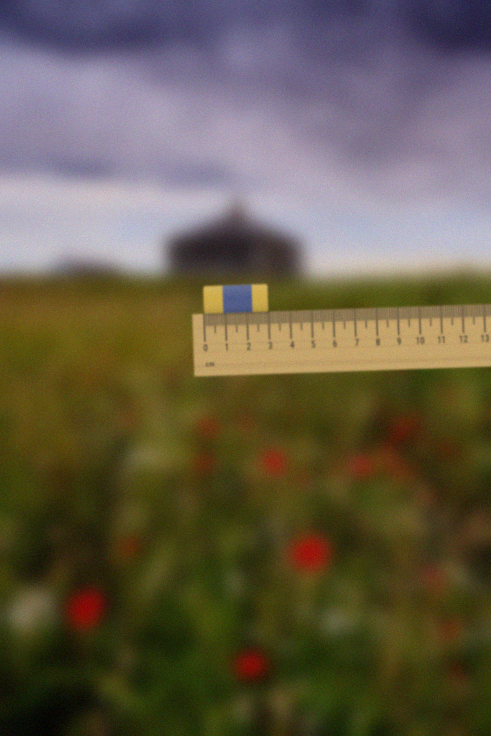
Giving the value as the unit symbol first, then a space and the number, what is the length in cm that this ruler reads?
cm 3
